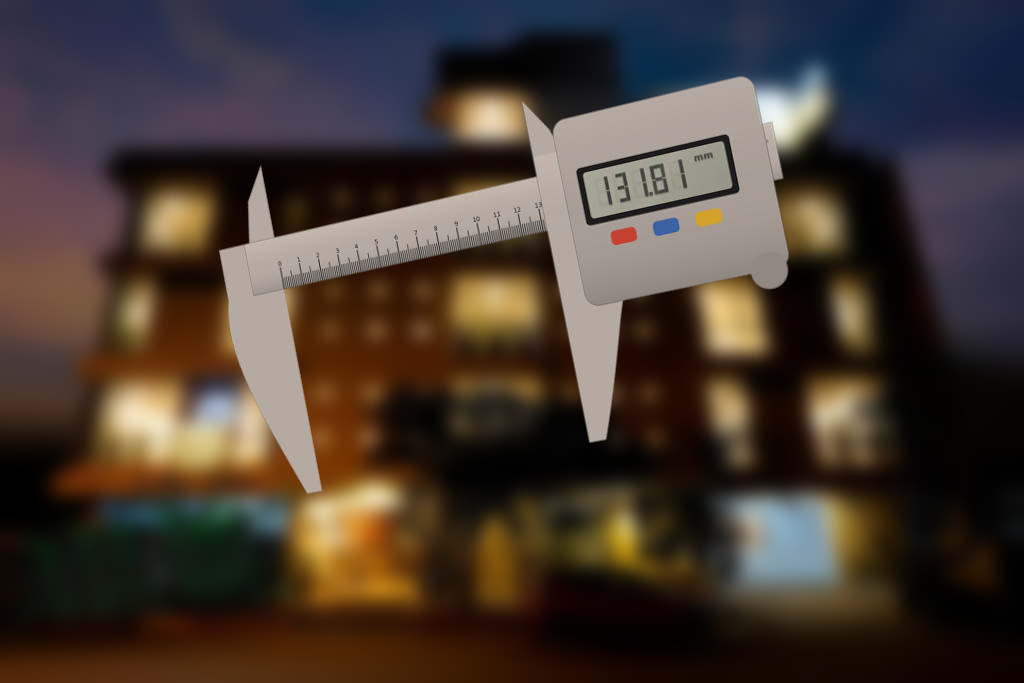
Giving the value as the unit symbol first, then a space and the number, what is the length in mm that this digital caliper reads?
mm 131.81
